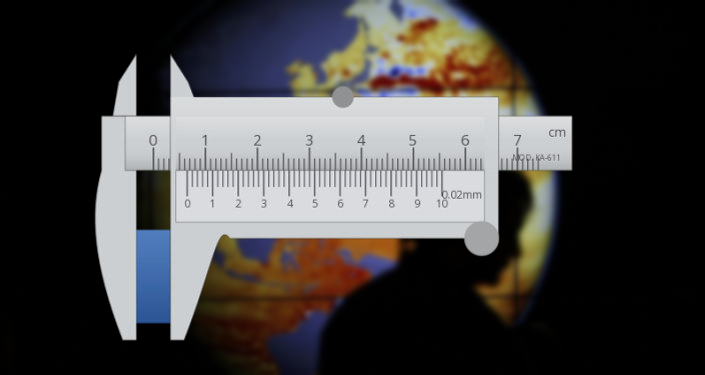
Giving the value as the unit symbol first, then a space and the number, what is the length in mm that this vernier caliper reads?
mm 6.5
